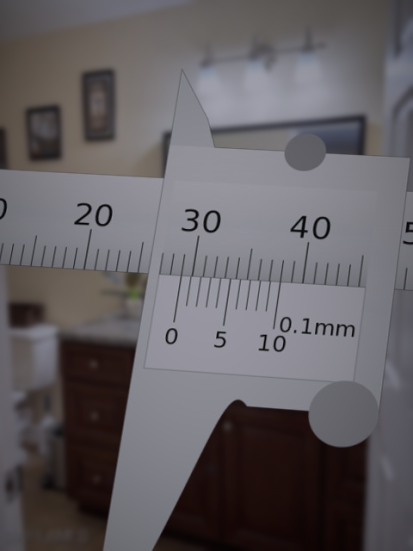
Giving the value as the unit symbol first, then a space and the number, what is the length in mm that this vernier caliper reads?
mm 29.0
